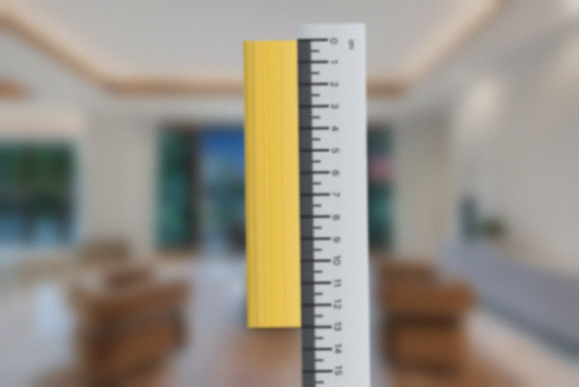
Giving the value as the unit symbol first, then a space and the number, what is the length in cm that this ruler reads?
cm 13
